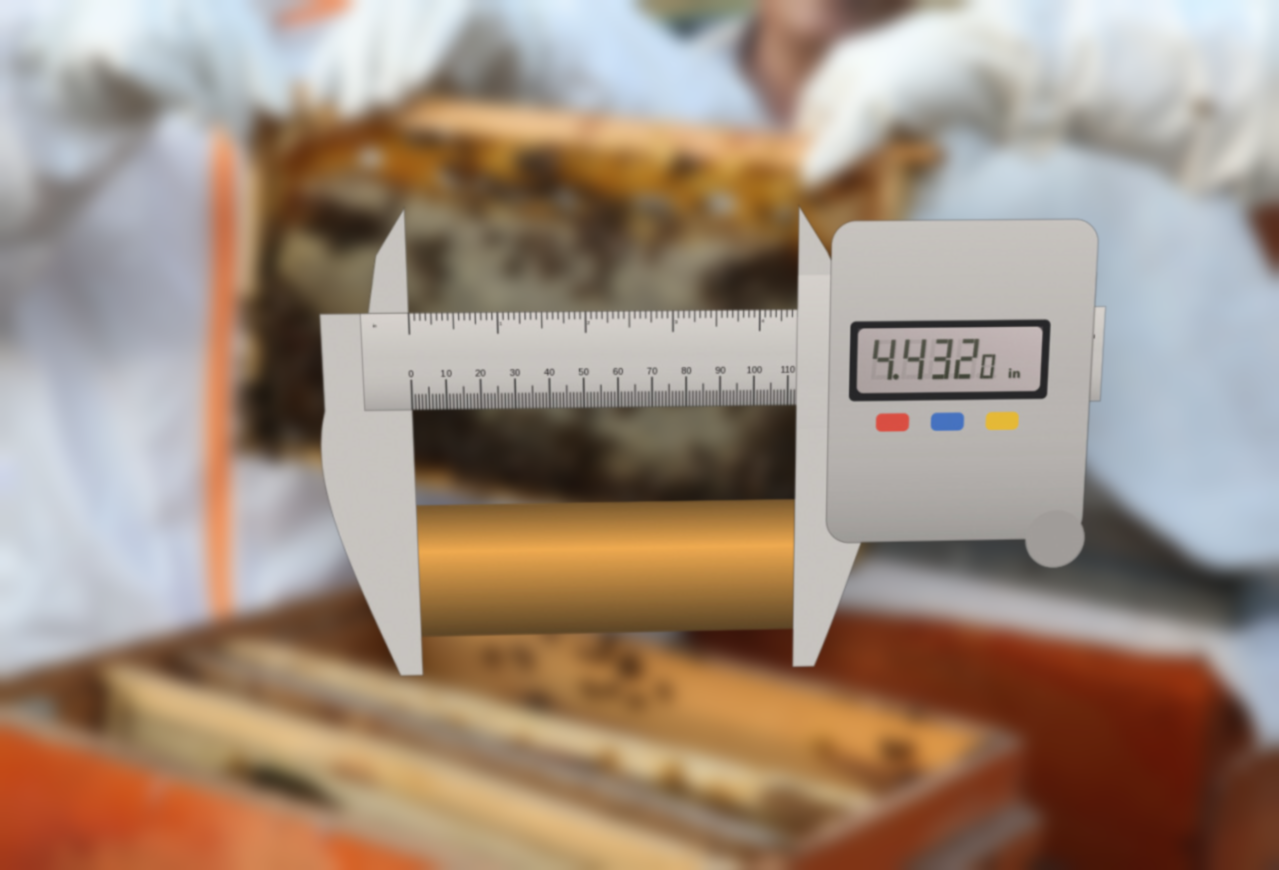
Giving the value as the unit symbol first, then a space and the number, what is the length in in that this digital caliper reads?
in 4.4320
